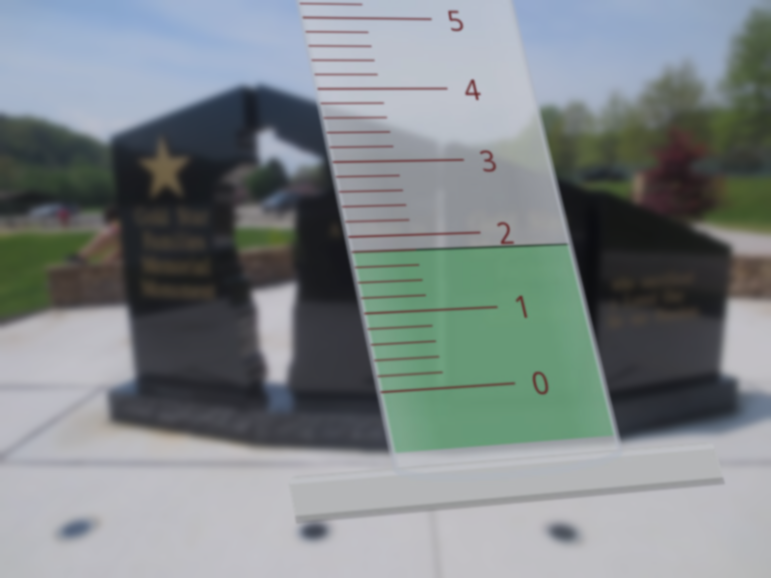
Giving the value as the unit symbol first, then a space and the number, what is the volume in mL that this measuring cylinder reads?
mL 1.8
